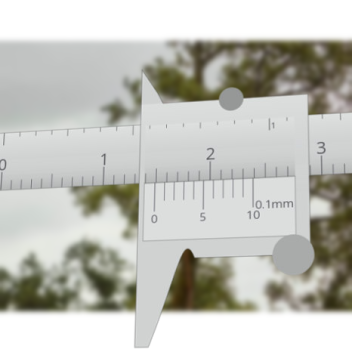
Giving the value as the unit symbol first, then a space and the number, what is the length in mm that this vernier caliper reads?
mm 14.9
